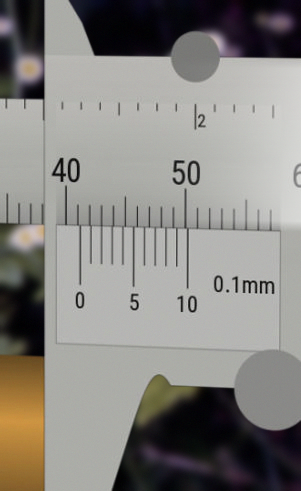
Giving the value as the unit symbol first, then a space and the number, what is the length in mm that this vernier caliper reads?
mm 41.2
